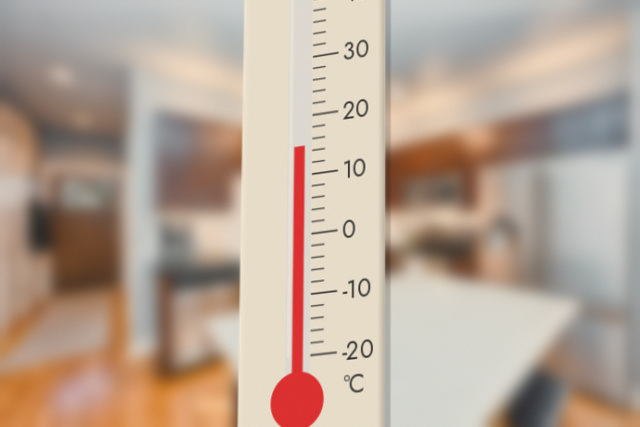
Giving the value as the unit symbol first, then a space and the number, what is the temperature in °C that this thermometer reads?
°C 15
